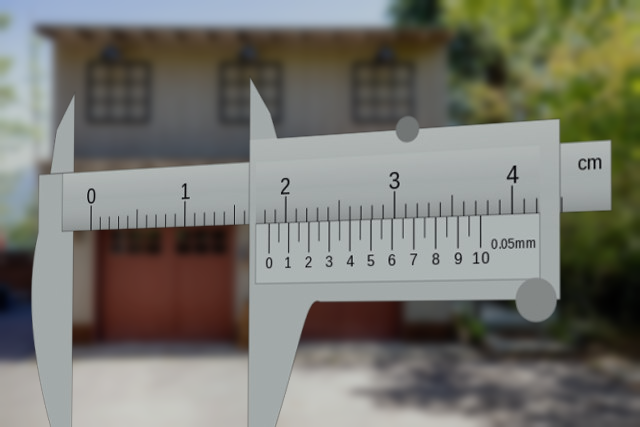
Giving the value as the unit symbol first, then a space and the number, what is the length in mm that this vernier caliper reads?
mm 18.4
